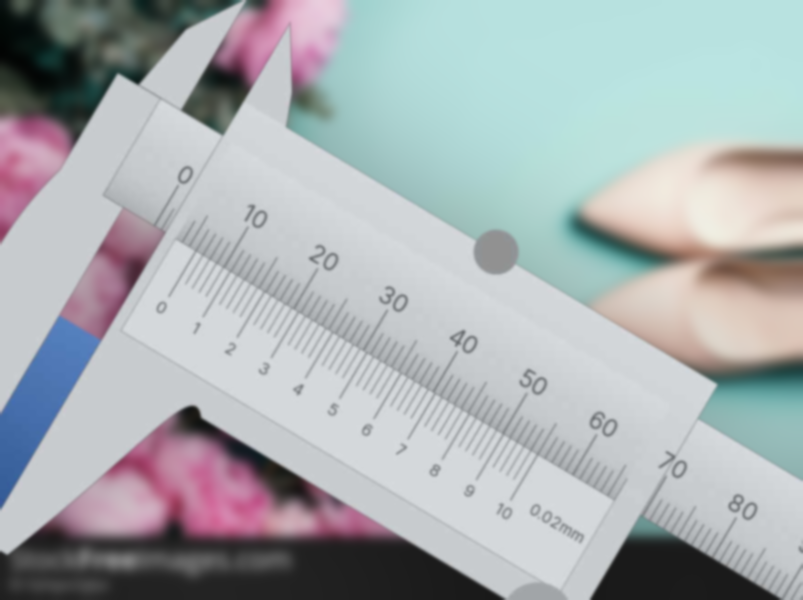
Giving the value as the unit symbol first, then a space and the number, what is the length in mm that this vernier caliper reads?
mm 6.0
